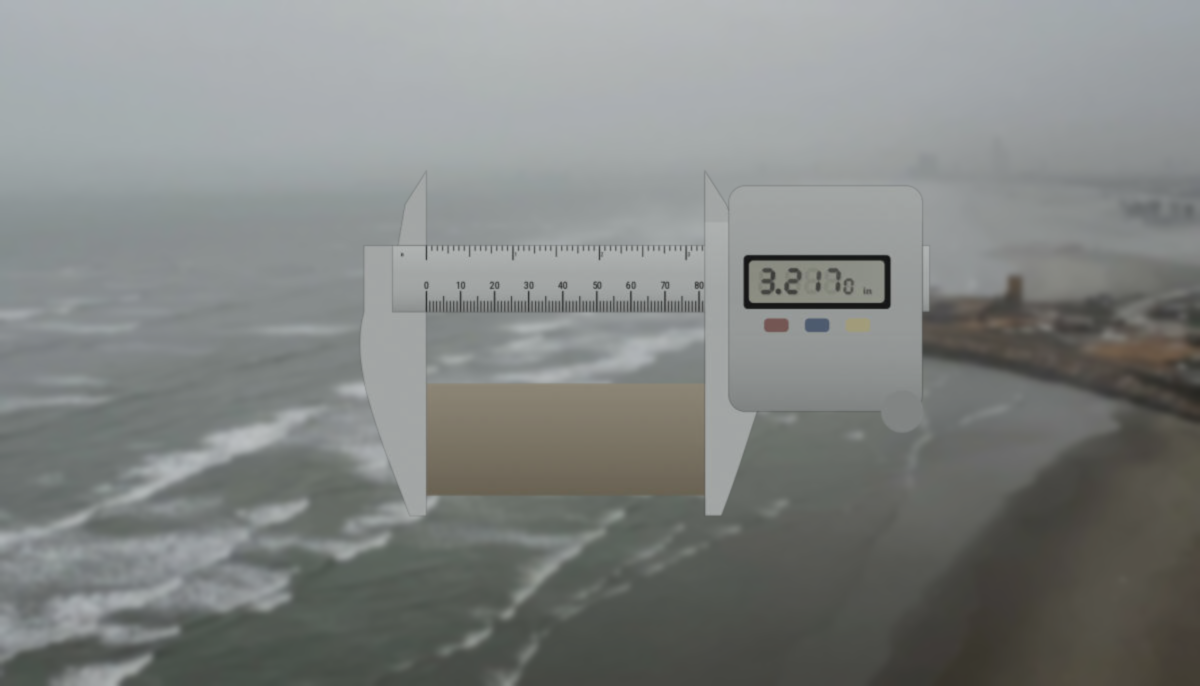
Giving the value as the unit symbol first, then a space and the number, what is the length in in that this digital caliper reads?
in 3.2170
